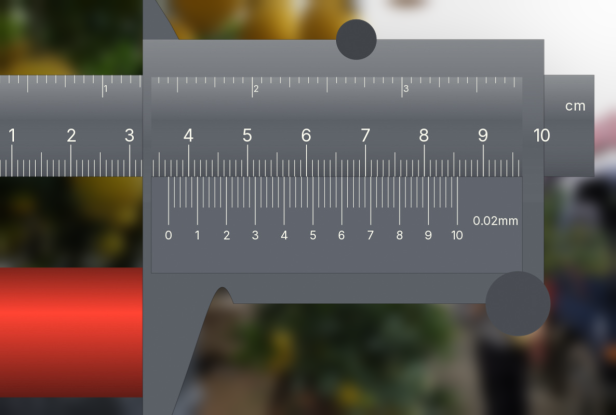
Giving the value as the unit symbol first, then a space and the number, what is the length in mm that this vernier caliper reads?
mm 36.6
